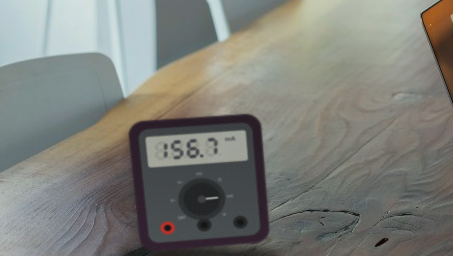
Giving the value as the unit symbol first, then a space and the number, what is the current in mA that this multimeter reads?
mA 156.7
